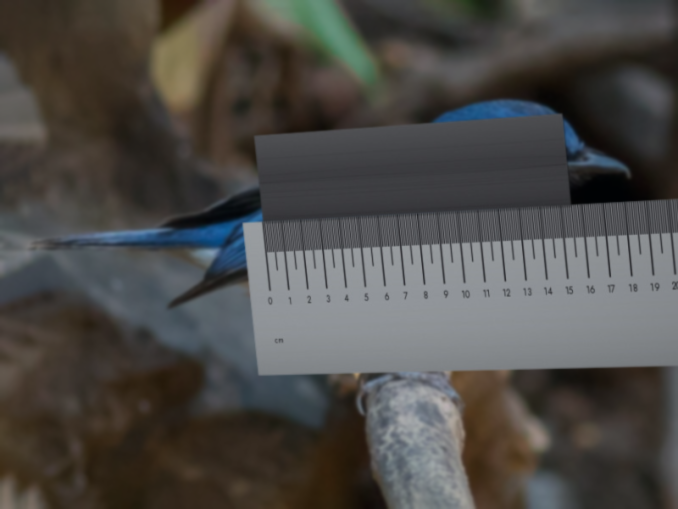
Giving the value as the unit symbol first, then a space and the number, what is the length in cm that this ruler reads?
cm 15.5
